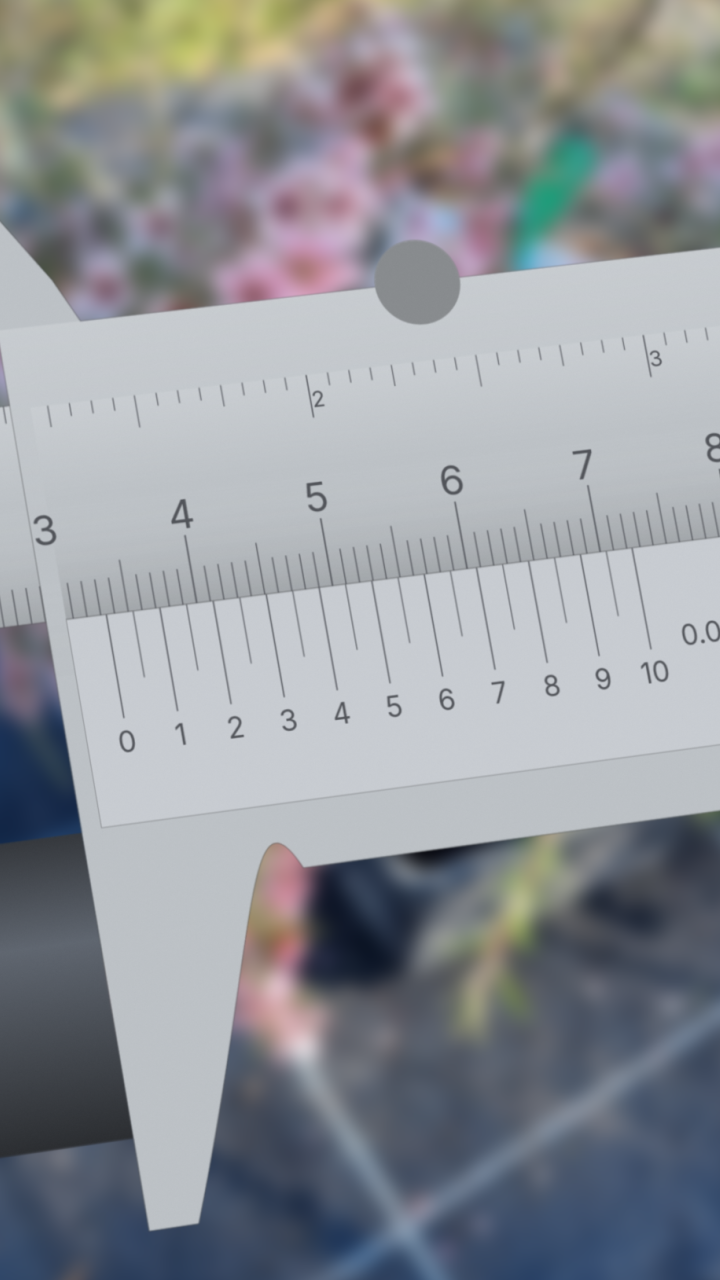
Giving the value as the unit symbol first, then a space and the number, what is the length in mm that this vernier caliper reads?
mm 33.4
